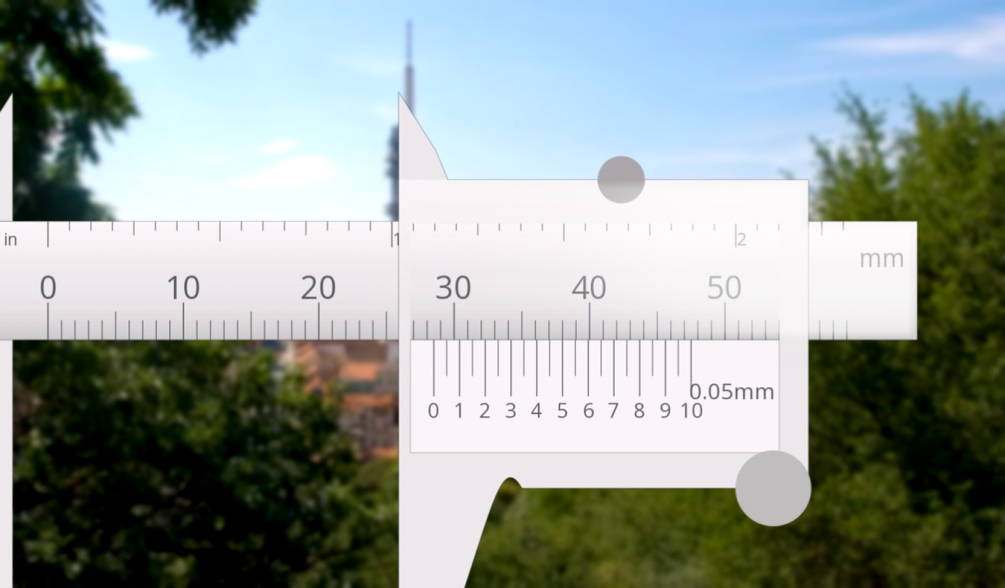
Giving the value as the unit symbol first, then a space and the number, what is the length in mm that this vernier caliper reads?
mm 28.5
